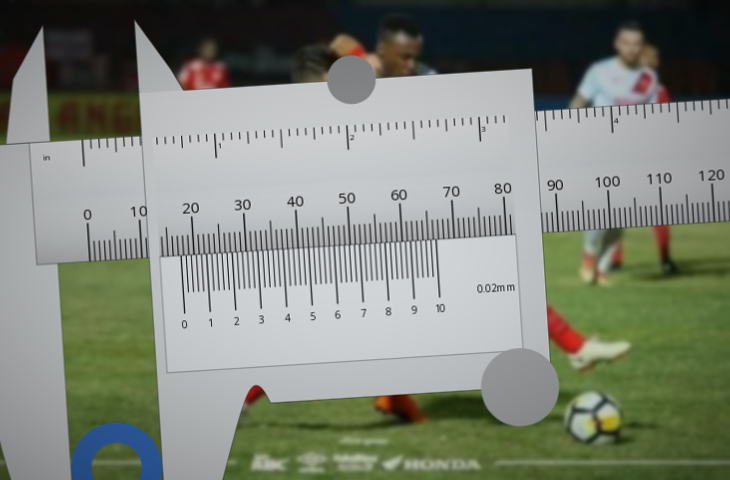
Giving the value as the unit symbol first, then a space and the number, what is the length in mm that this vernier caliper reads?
mm 17.5
